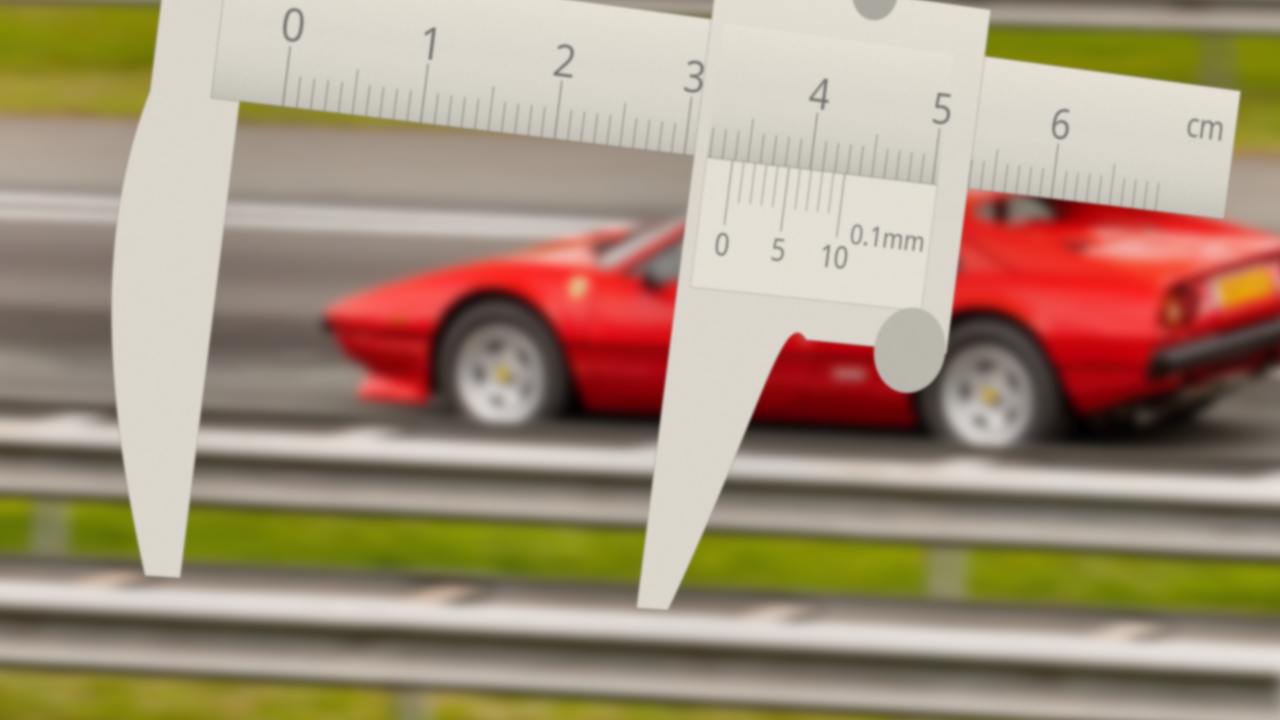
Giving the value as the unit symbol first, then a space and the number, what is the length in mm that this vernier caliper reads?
mm 33.8
